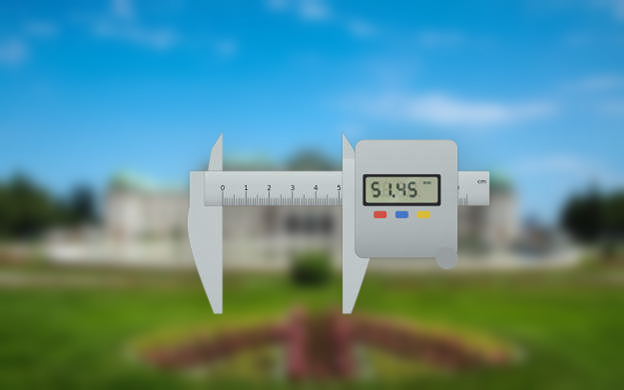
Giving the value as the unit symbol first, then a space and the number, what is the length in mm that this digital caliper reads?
mm 51.45
